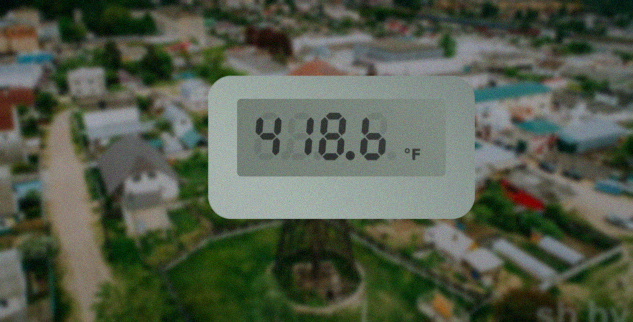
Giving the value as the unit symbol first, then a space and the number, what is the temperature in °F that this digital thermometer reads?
°F 418.6
